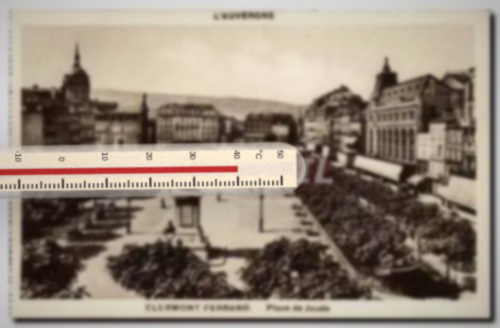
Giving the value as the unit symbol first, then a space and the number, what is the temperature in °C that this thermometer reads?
°C 40
